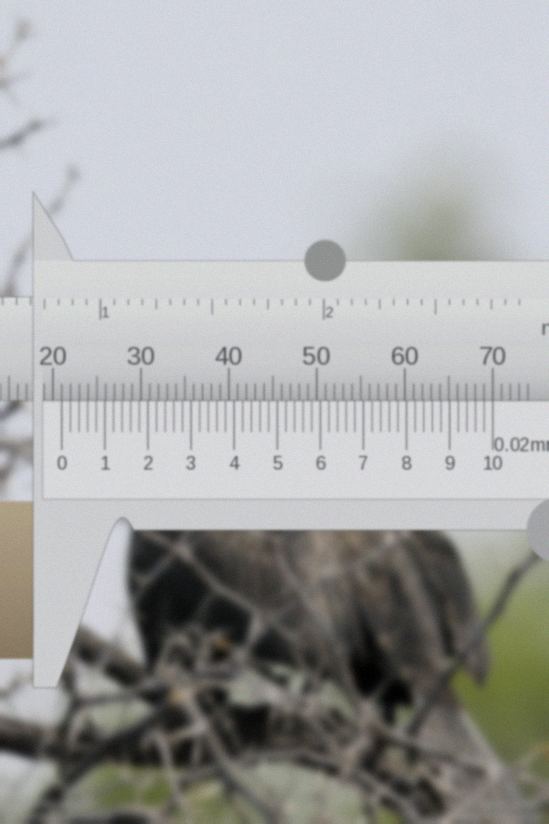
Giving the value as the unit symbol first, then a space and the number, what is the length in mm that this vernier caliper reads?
mm 21.0
